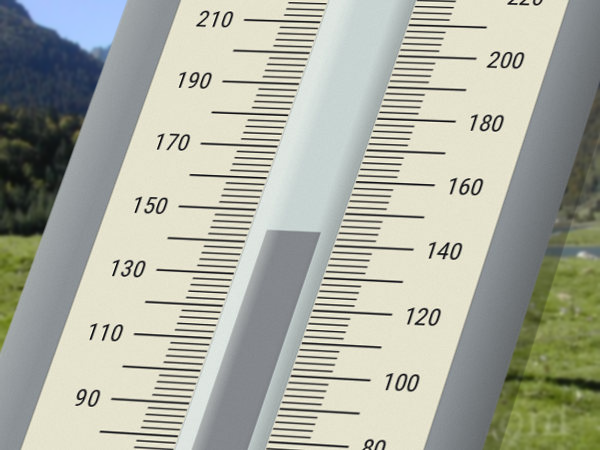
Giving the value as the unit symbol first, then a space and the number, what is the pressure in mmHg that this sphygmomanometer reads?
mmHg 144
